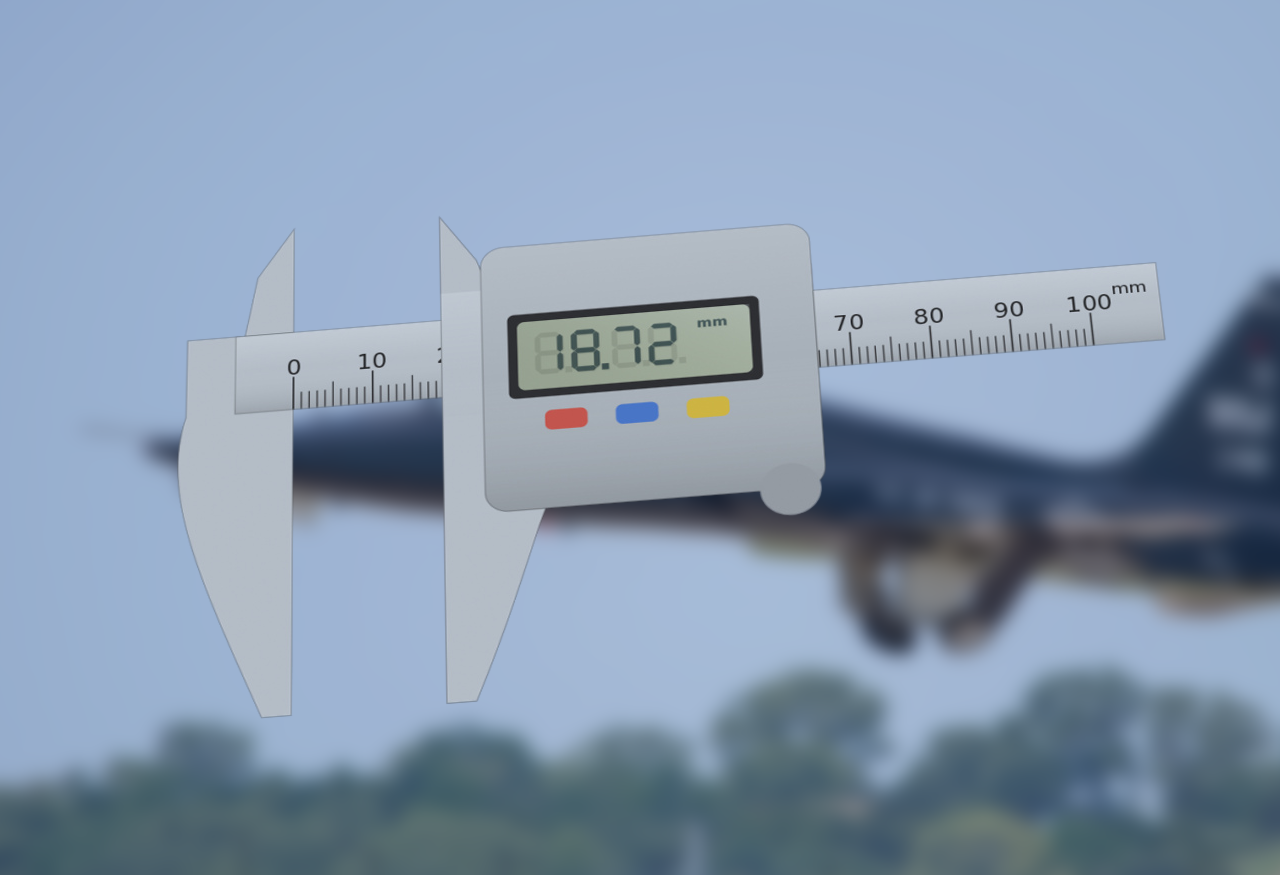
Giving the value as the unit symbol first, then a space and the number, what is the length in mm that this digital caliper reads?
mm 18.72
